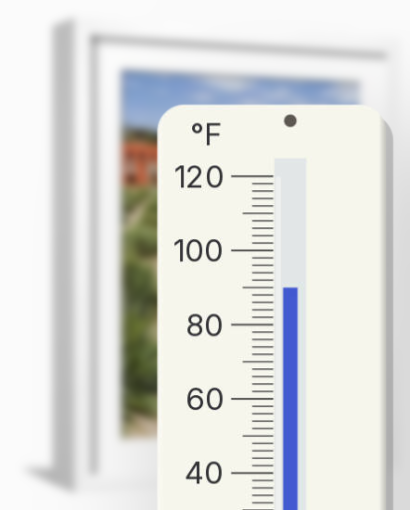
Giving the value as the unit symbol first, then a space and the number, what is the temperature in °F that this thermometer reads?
°F 90
